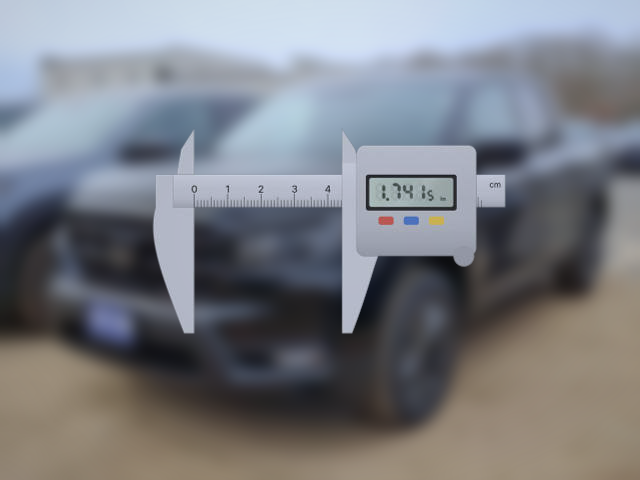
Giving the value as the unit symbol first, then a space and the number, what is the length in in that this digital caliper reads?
in 1.7415
